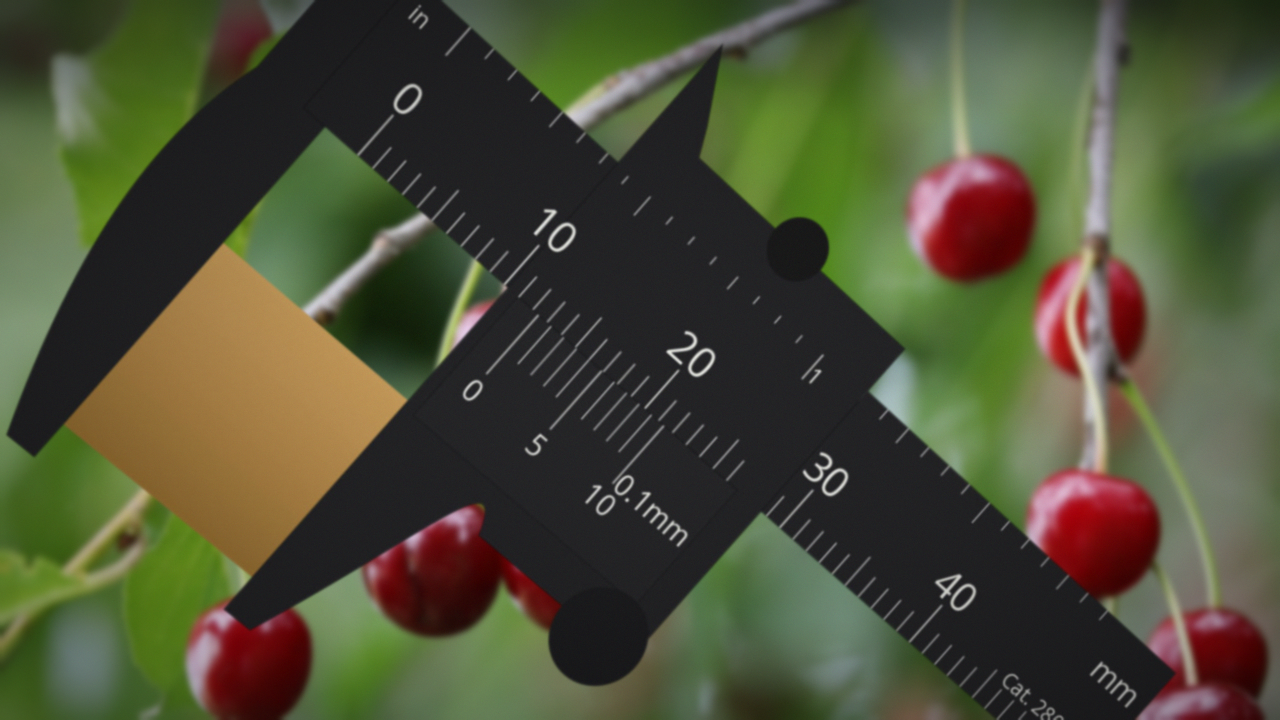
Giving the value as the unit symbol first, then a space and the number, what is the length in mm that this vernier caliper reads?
mm 12.4
